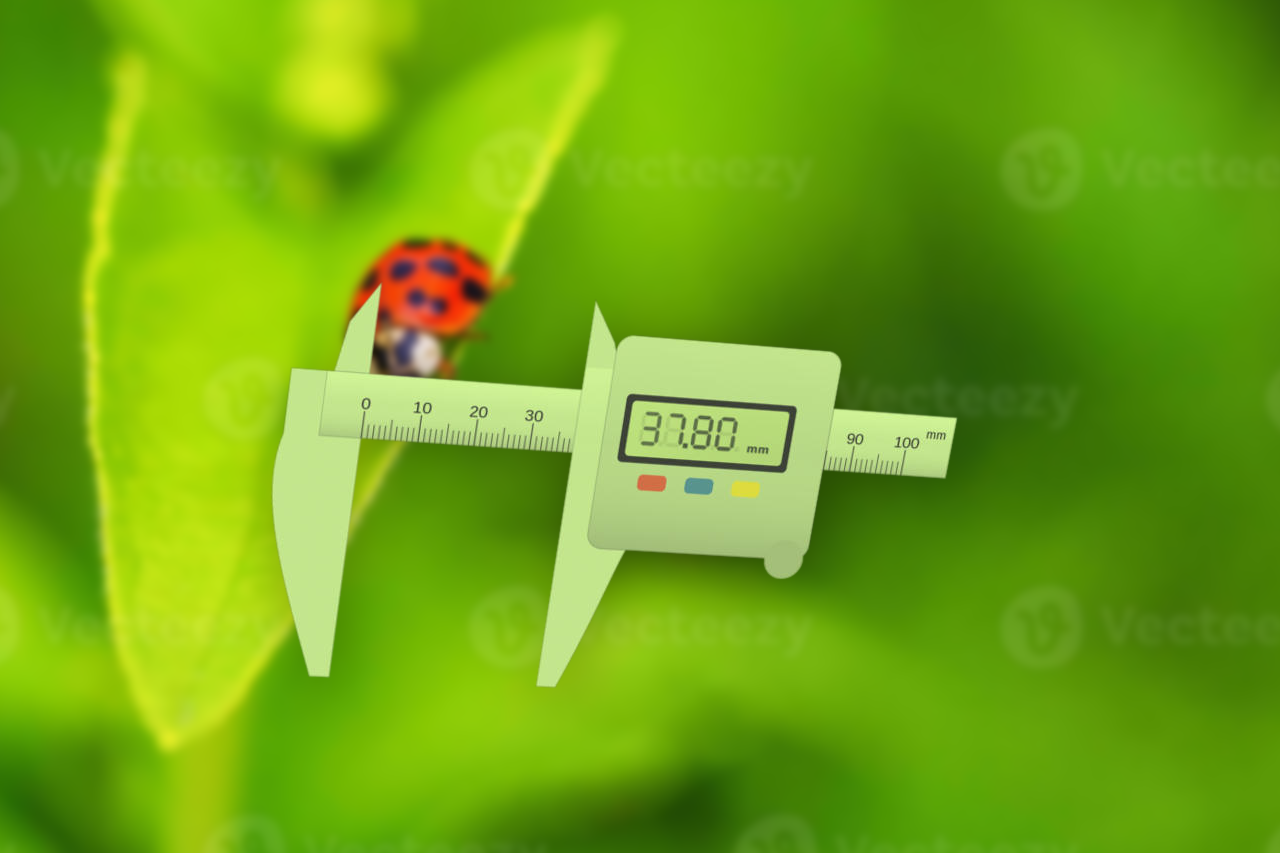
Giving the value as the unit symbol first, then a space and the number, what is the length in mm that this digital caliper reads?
mm 37.80
